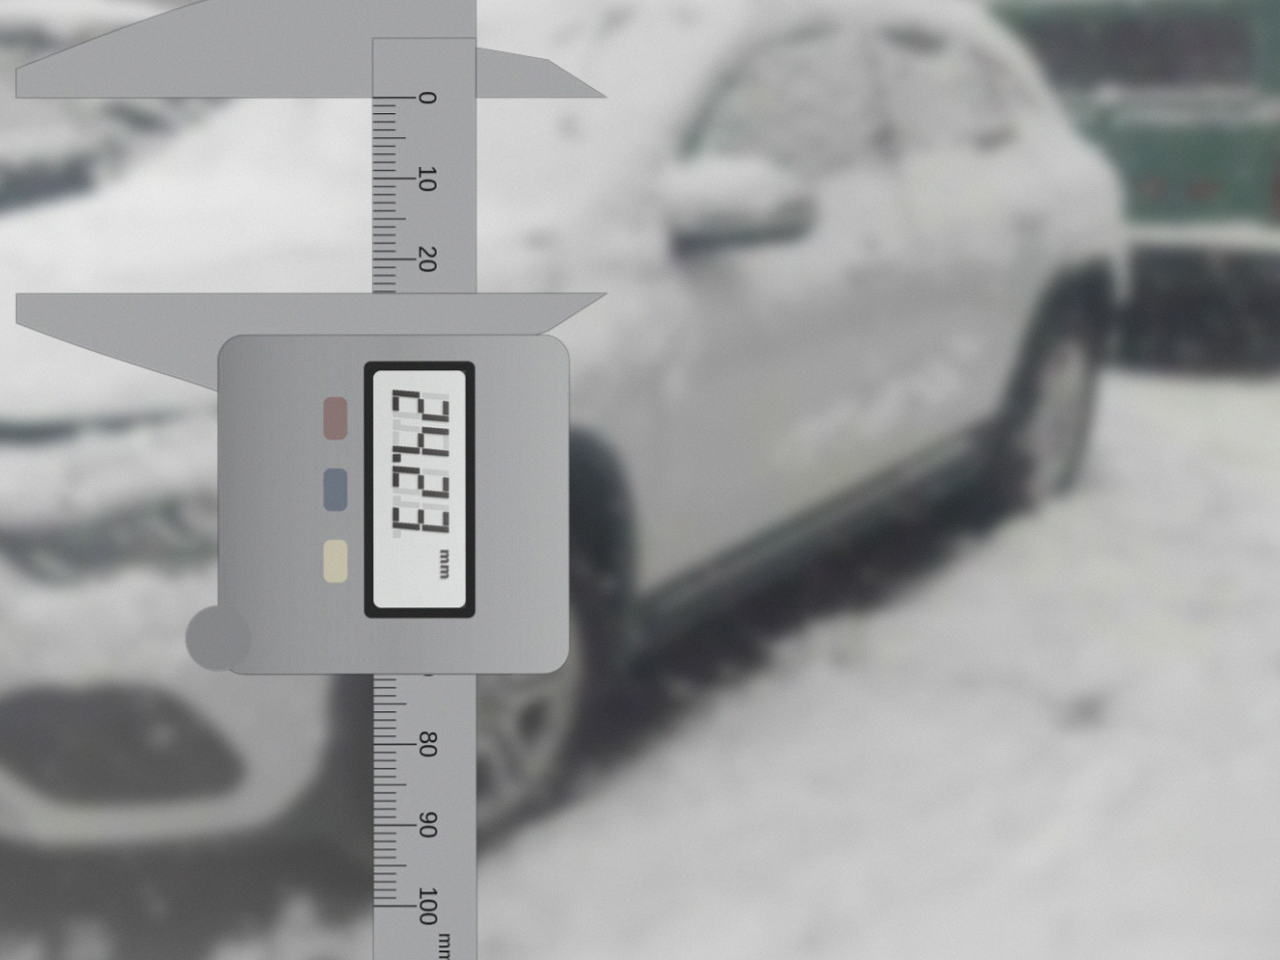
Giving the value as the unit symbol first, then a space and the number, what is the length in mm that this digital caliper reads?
mm 24.23
